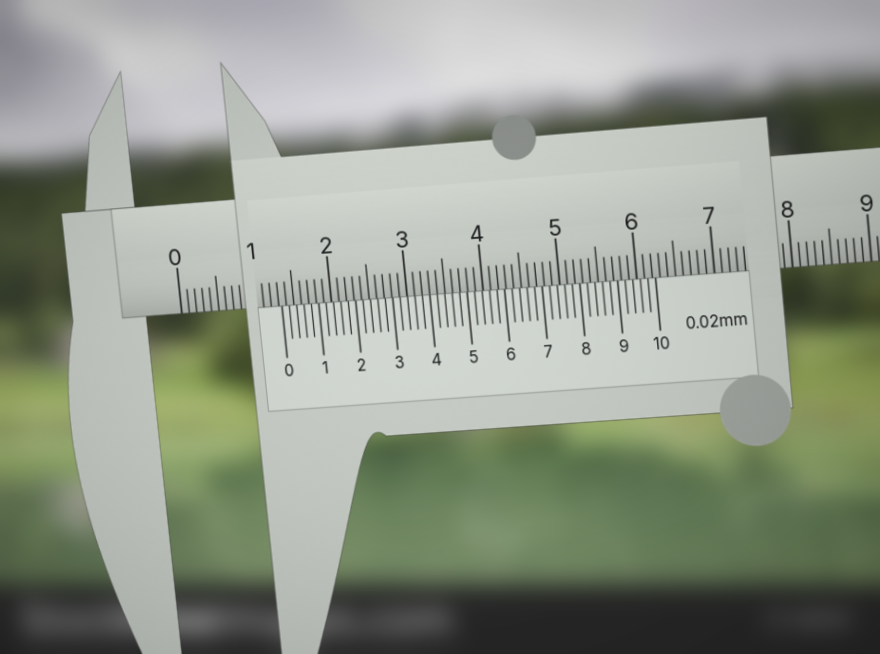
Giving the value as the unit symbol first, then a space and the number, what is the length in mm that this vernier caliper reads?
mm 13.4
